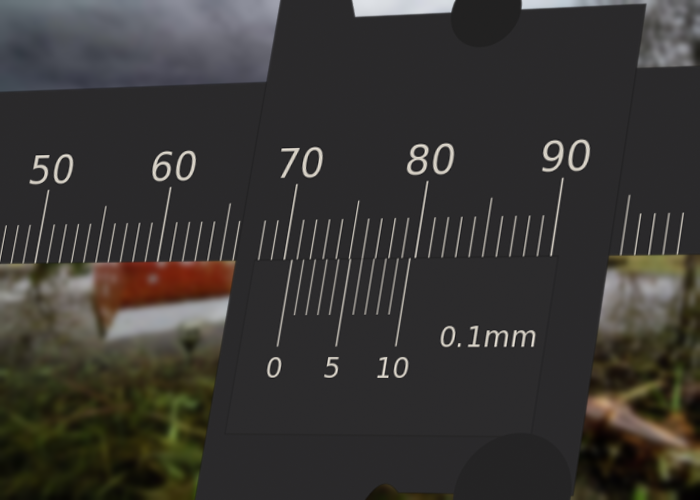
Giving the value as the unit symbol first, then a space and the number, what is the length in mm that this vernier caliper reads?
mm 70.6
